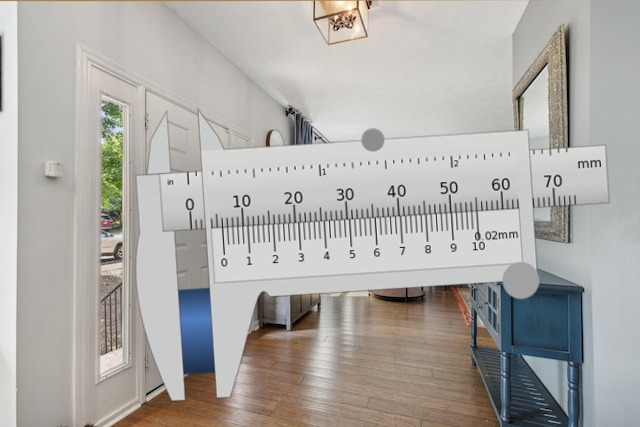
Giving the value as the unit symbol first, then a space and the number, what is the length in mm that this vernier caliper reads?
mm 6.0
